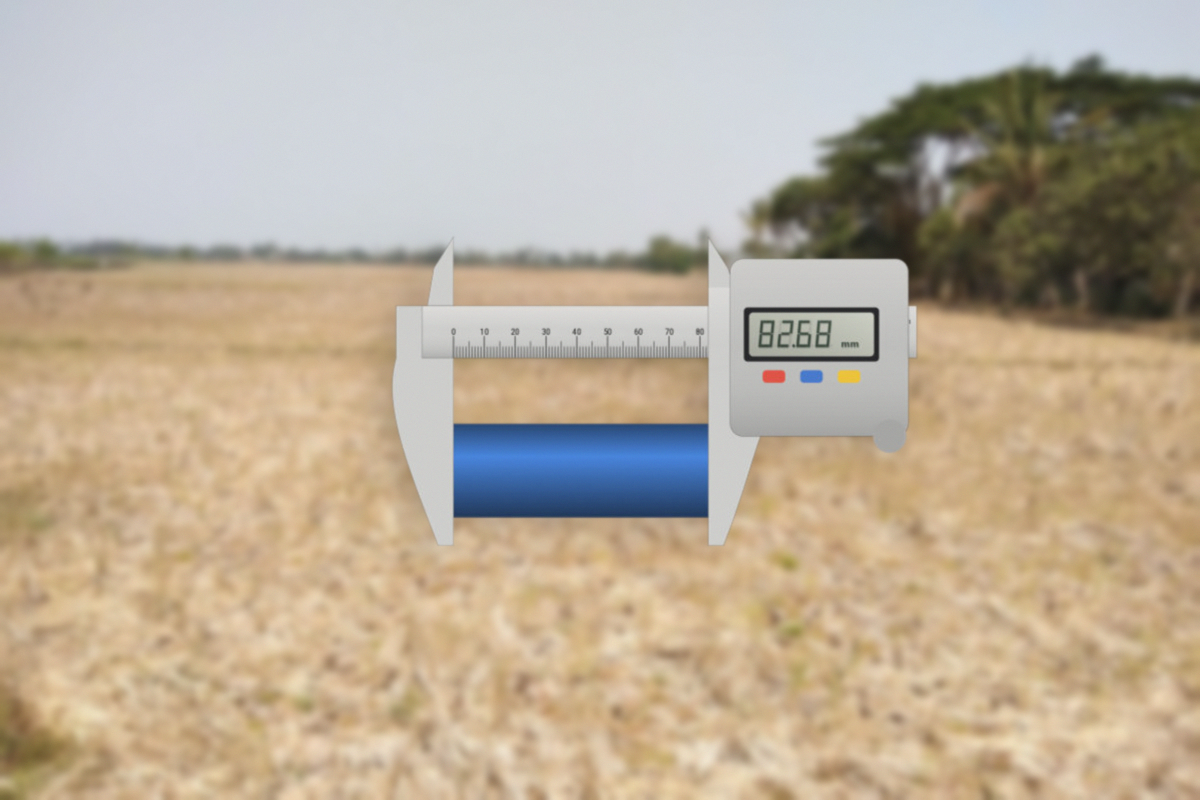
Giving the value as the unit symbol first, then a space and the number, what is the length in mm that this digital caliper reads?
mm 82.68
